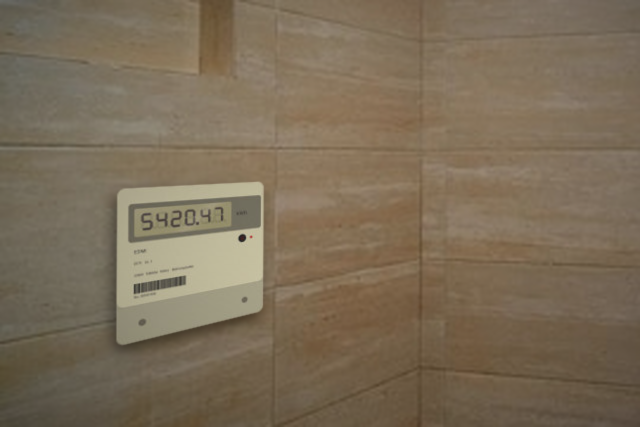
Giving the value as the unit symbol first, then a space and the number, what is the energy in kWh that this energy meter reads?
kWh 5420.47
